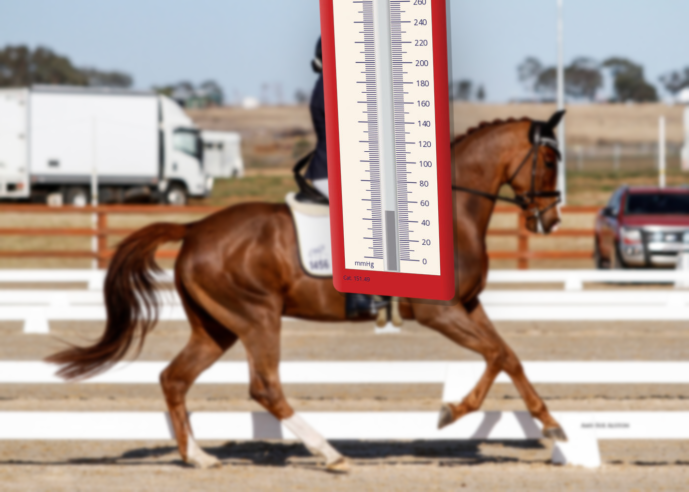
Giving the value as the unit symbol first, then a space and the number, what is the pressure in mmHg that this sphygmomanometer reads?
mmHg 50
